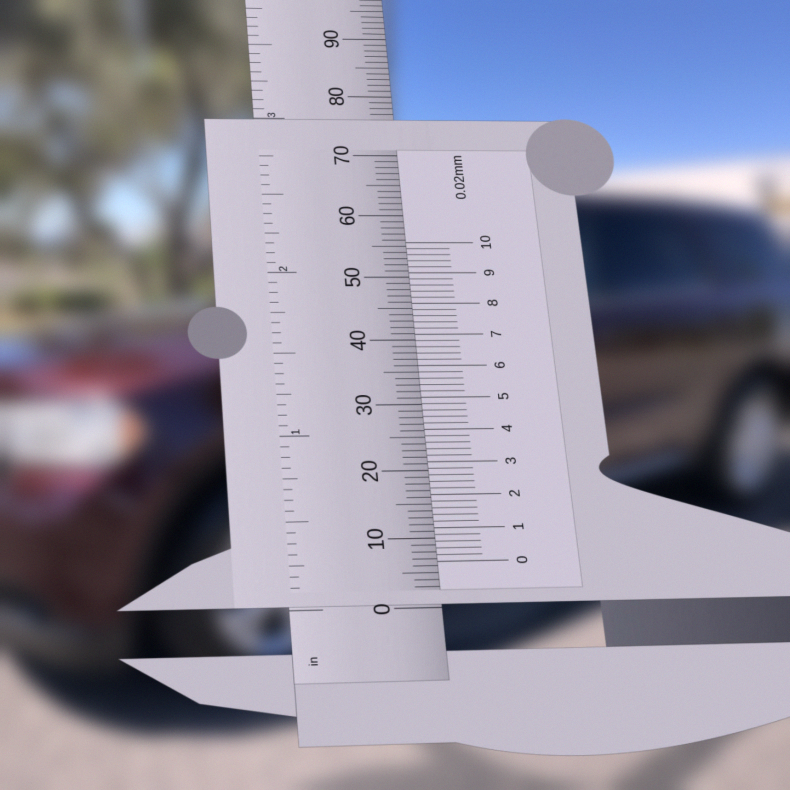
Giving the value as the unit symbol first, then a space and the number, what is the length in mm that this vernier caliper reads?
mm 6.6
